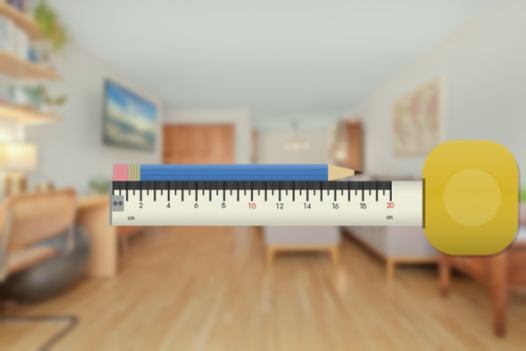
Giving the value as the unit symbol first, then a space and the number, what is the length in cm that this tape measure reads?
cm 18
